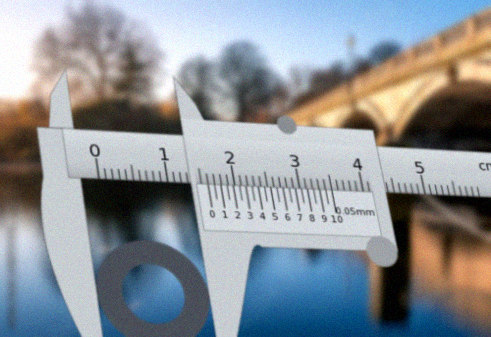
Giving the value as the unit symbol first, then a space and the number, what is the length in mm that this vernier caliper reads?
mm 16.0
